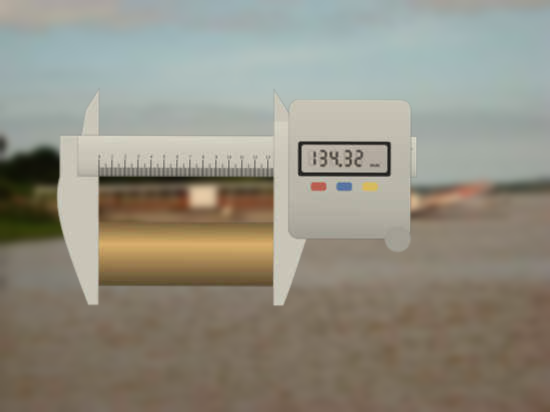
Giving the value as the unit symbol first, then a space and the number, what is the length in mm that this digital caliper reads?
mm 134.32
